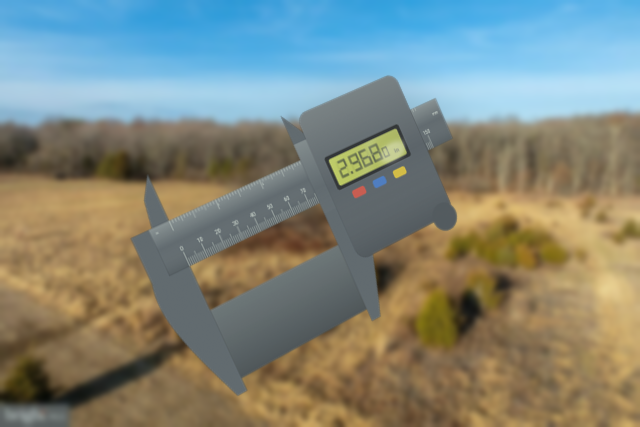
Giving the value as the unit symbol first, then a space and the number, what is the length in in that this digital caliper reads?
in 2.9680
